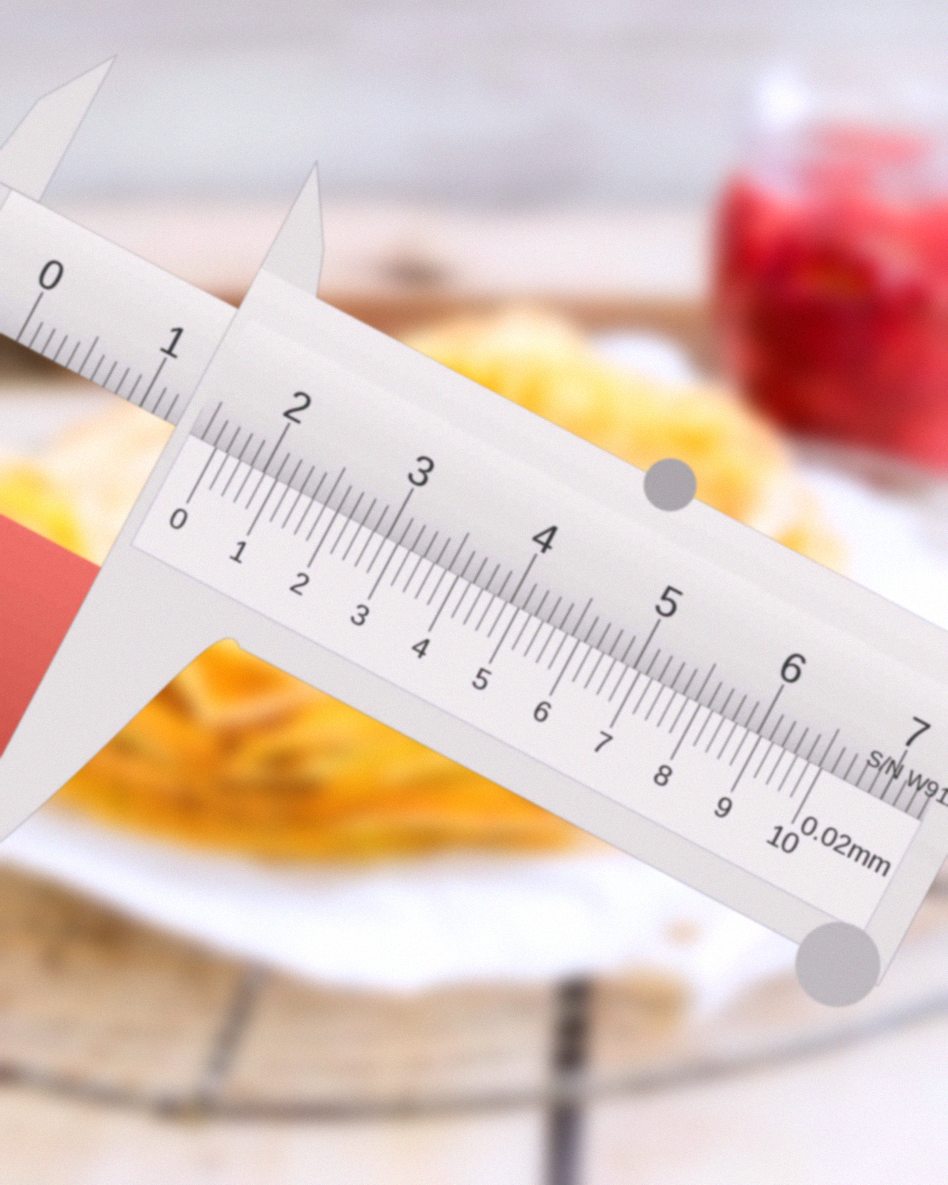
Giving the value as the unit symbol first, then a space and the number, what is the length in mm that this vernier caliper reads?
mm 16.2
